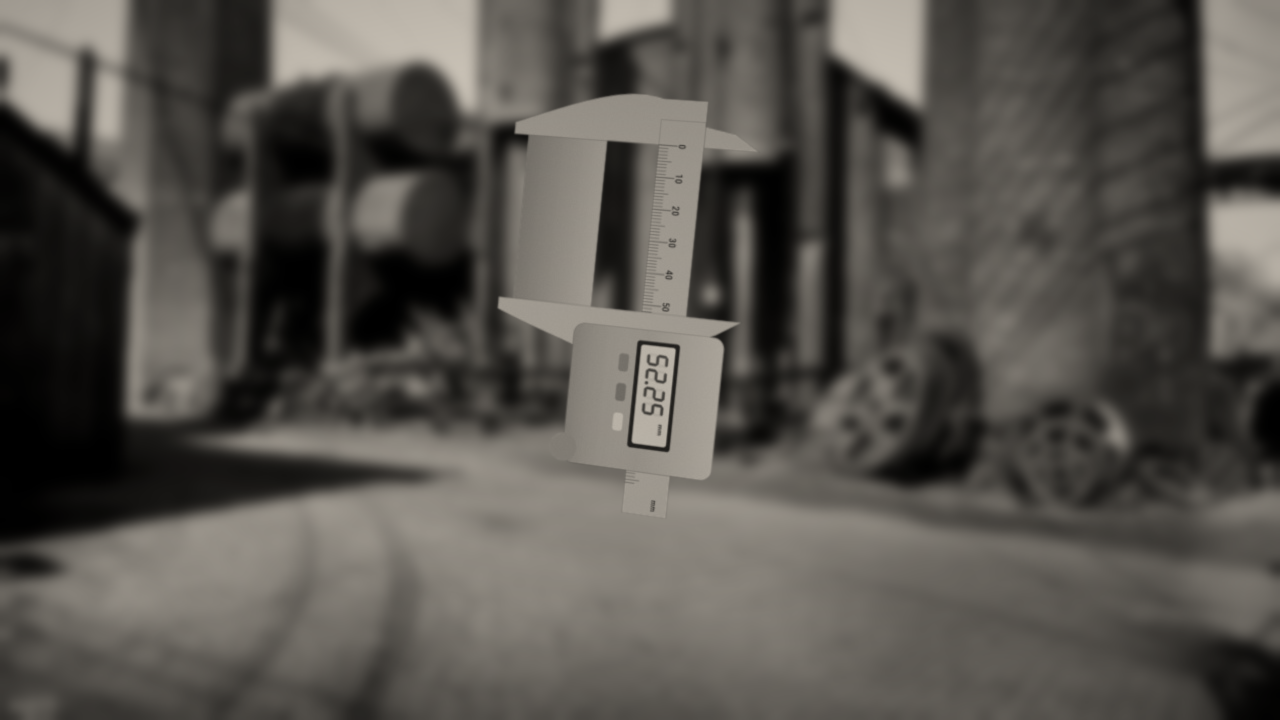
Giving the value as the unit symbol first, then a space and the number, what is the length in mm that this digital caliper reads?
mm 52.25
